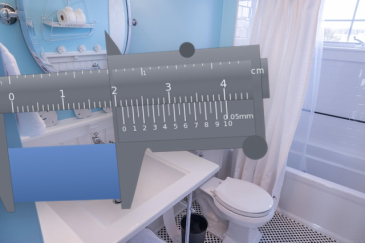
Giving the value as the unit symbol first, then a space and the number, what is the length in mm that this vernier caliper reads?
mm 21.2
